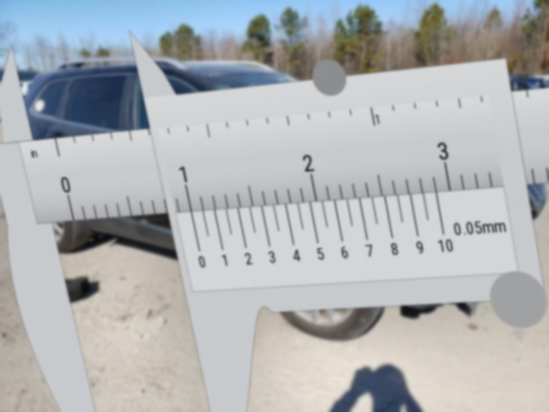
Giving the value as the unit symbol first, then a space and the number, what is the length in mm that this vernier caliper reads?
mm 10.0
